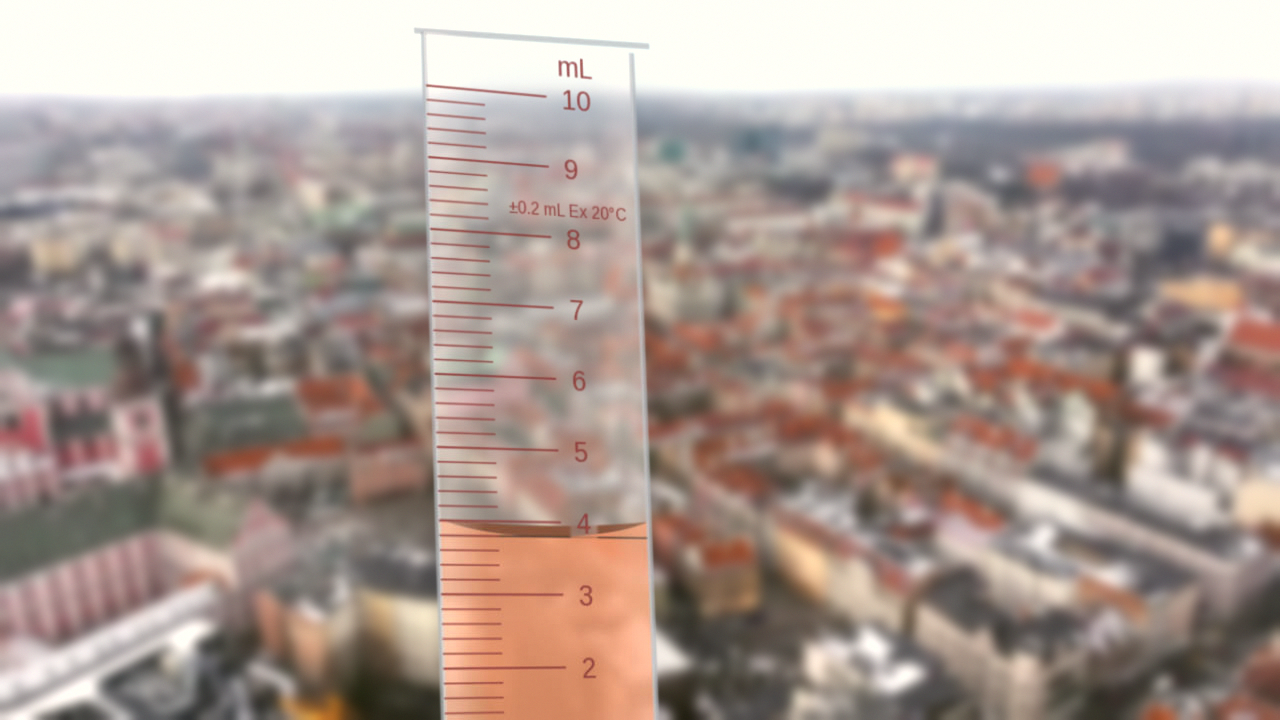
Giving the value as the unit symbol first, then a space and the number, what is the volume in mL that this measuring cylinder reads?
mL 3.8
